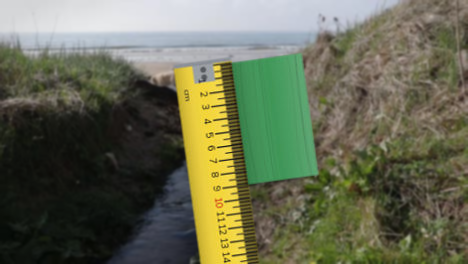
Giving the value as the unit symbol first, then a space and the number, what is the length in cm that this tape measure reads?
cm 9
